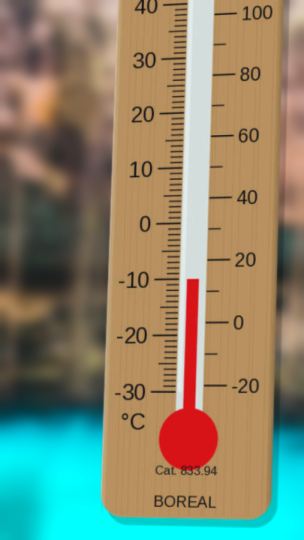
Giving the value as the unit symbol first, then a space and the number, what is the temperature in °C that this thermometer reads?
°C -10
